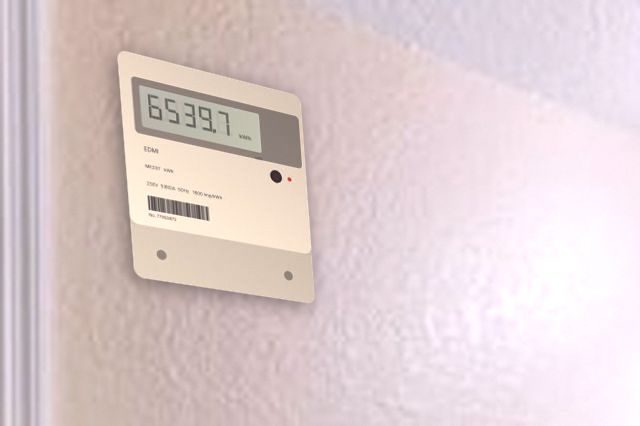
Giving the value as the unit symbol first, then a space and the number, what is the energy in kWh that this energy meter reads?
kWh 6539.7
